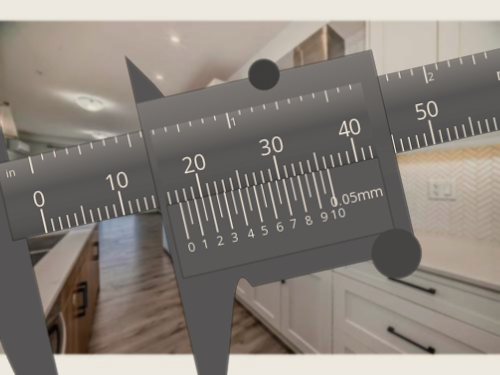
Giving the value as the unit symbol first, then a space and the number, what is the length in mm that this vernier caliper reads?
mm 17.2
